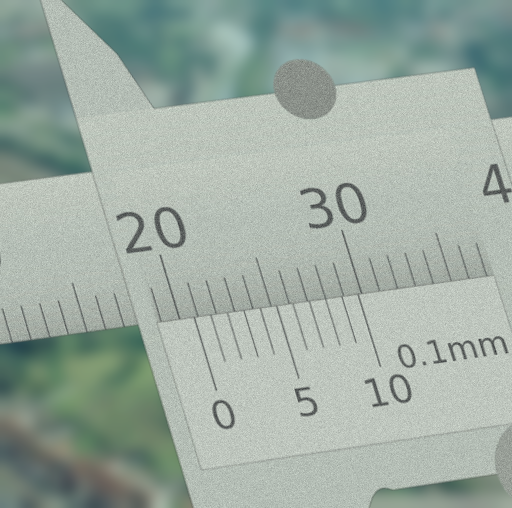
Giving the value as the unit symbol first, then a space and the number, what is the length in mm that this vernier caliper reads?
mm 20.8
